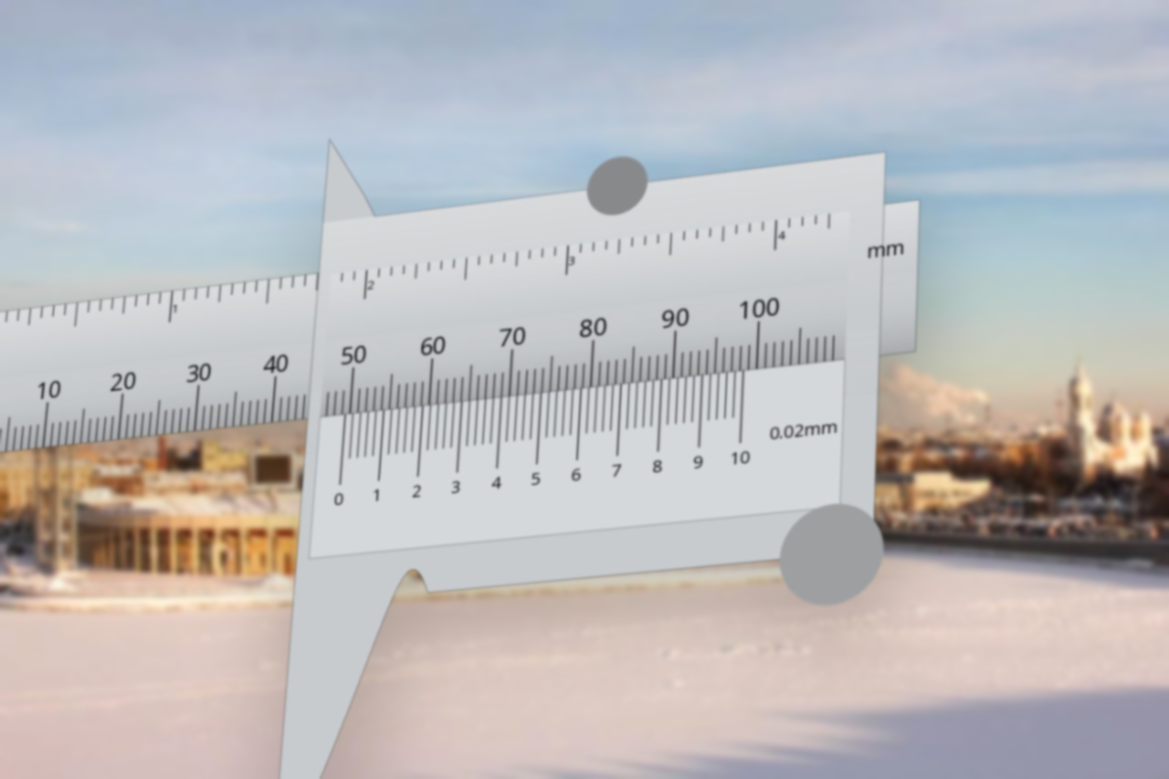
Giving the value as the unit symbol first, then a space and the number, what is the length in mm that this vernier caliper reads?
mm 49.4
